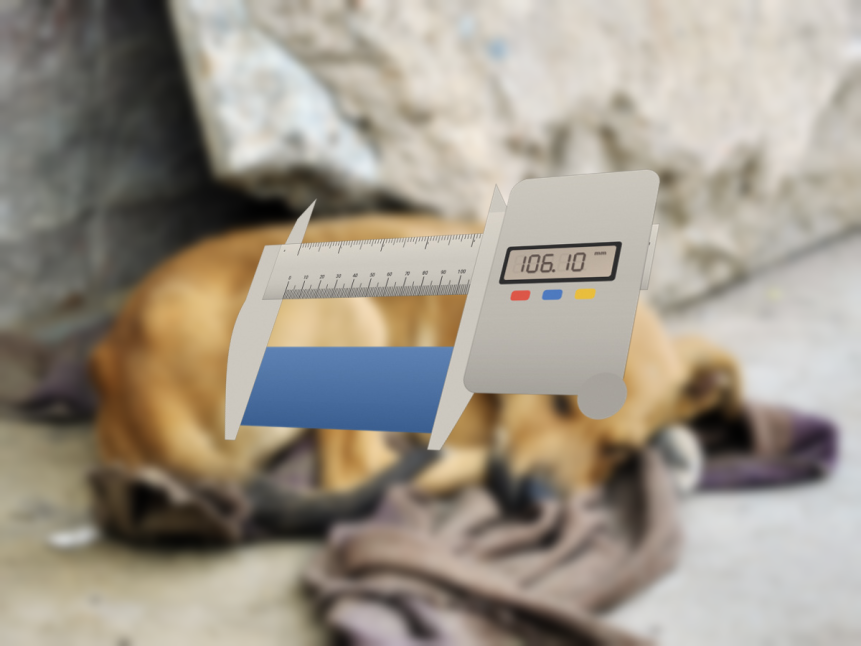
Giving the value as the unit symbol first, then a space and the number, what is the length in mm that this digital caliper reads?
mm 106.10
